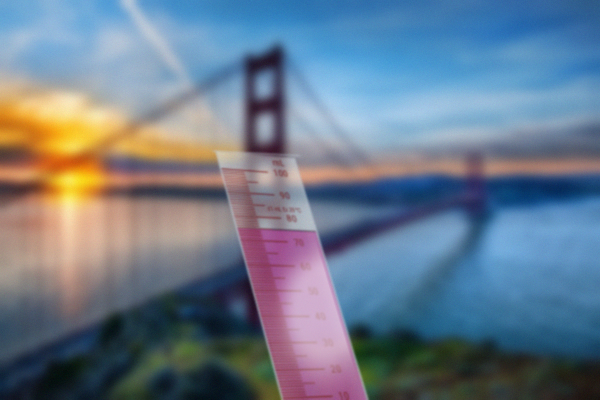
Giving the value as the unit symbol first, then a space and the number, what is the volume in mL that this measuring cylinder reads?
mL 75
